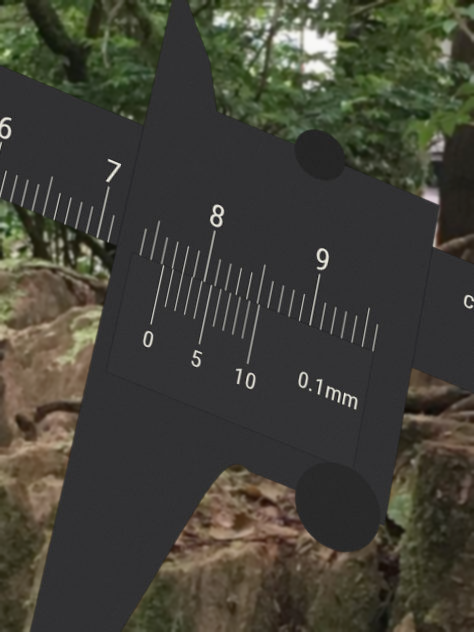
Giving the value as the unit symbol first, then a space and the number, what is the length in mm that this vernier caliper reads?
mm 76.2
